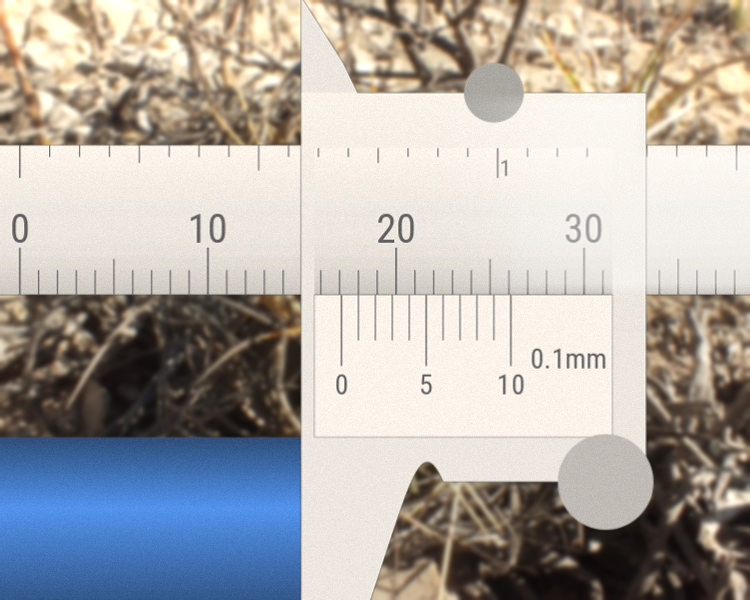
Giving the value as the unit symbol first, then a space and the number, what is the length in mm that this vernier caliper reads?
mm 17.1
